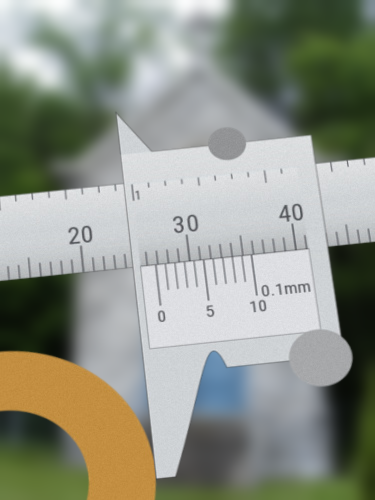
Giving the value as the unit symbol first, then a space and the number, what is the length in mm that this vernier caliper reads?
mm 26.8
